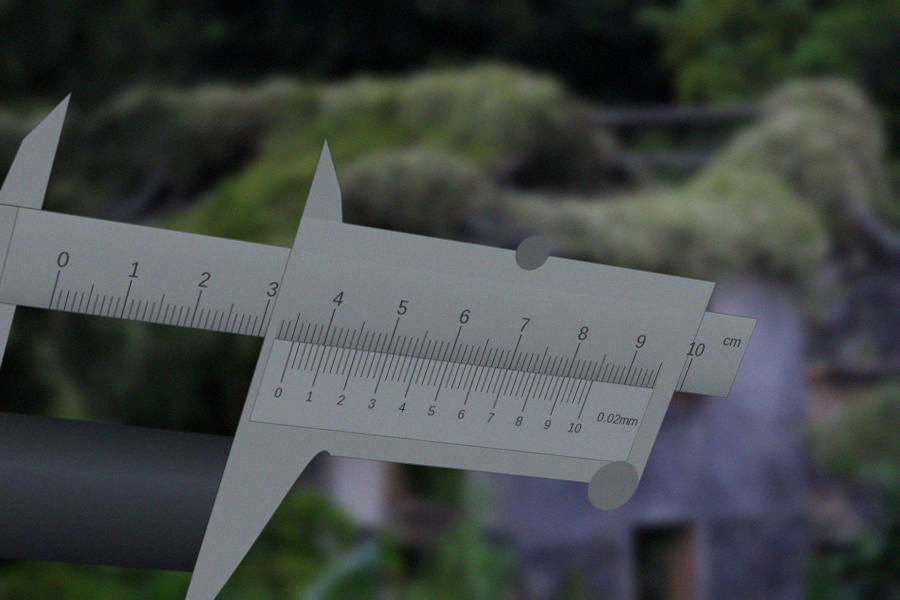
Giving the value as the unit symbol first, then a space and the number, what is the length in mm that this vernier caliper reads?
mm 35.4
